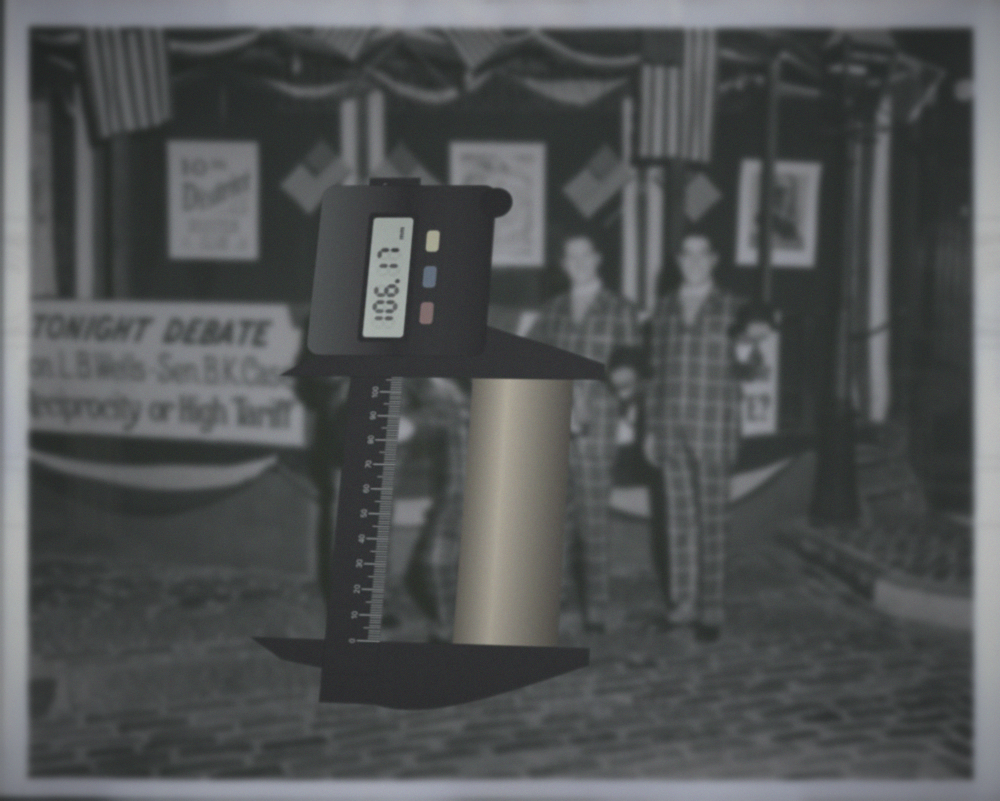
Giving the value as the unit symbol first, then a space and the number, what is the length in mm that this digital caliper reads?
mm 106.17
